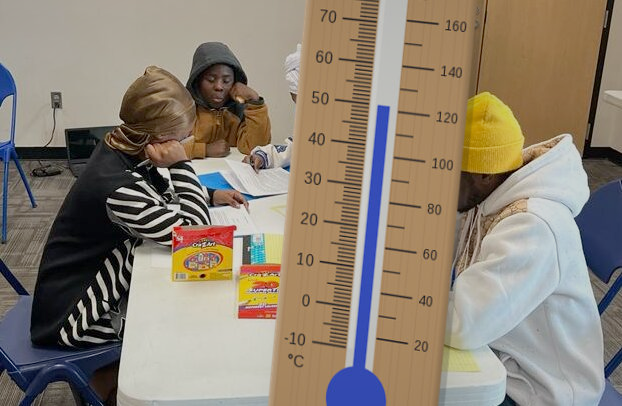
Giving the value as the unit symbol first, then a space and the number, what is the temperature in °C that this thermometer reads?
°C 50
